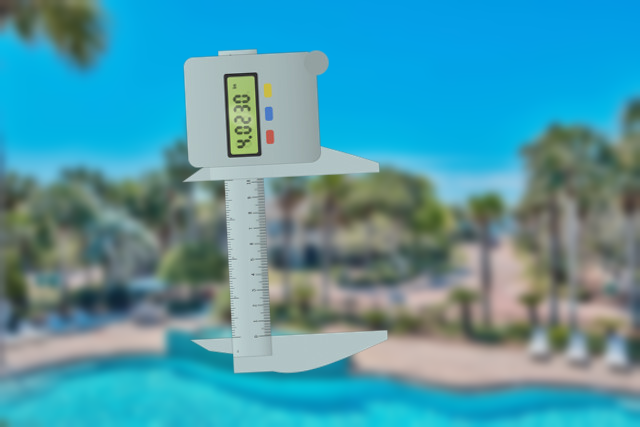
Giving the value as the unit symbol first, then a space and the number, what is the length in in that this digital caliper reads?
in 4.0230
